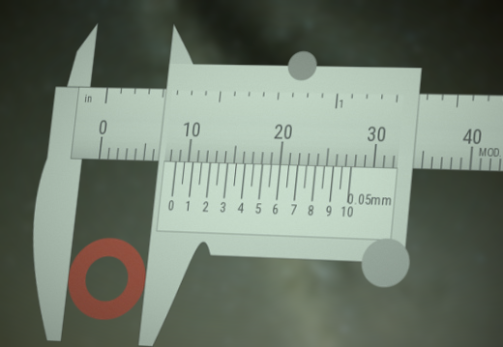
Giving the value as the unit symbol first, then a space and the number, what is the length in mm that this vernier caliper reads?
mm 8.6
